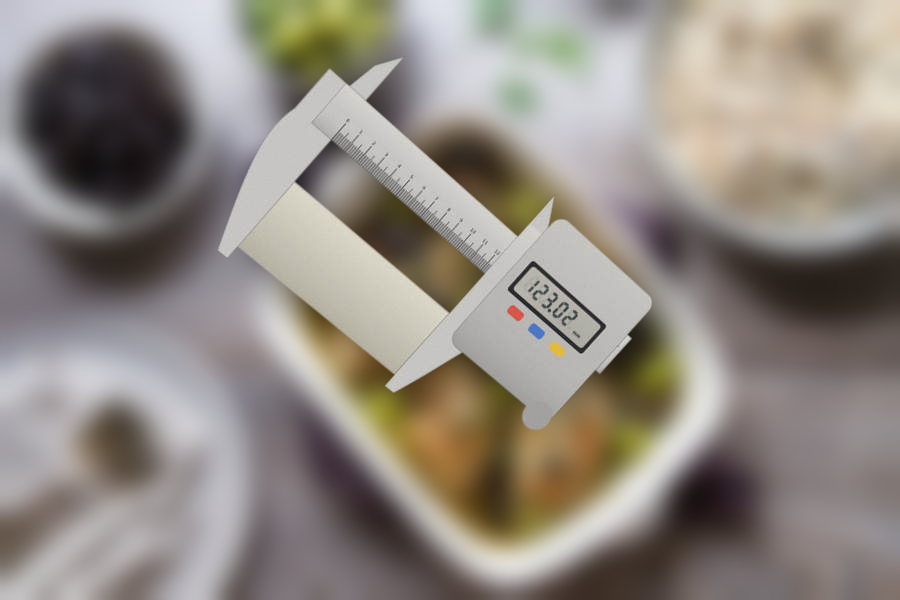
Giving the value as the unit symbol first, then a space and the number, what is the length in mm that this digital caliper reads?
mm 123.02
